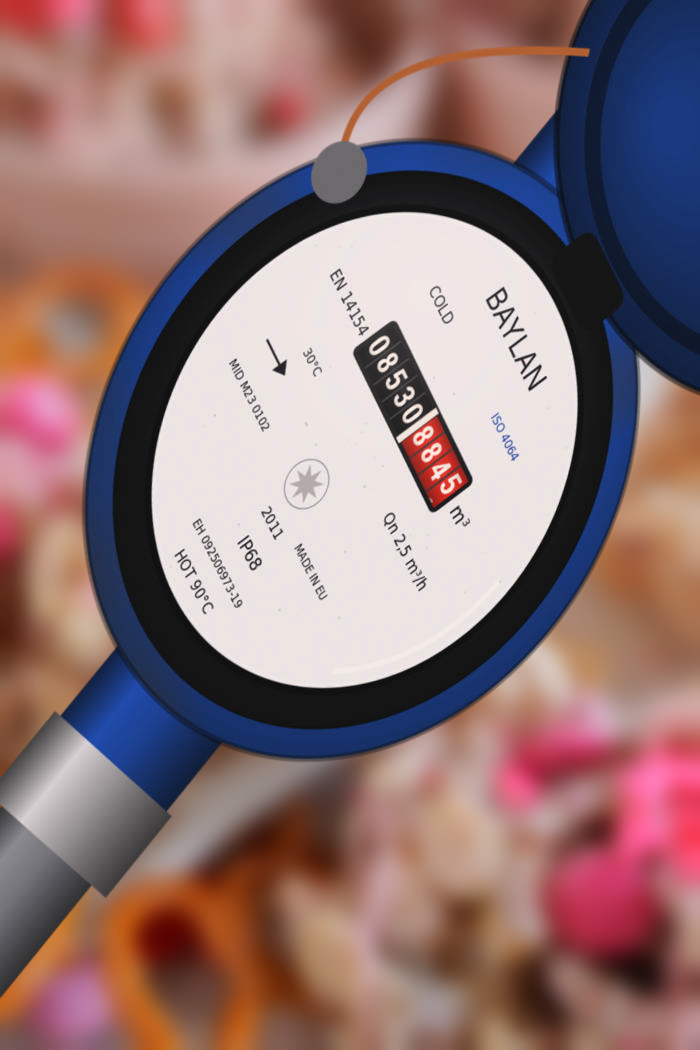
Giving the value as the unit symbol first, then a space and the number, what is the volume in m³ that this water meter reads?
m³ 8530.8845
